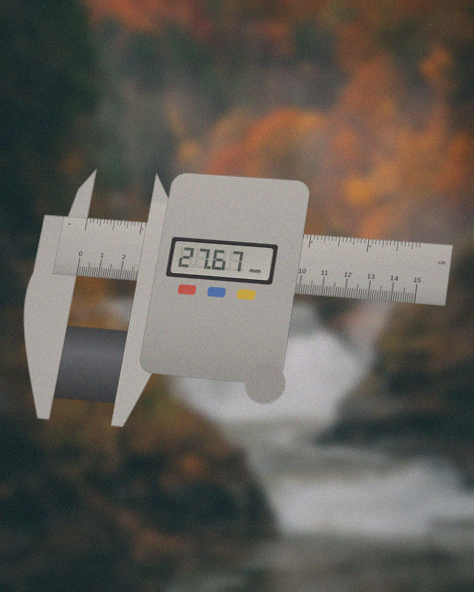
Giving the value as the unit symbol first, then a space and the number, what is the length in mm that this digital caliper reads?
mm 27.67
